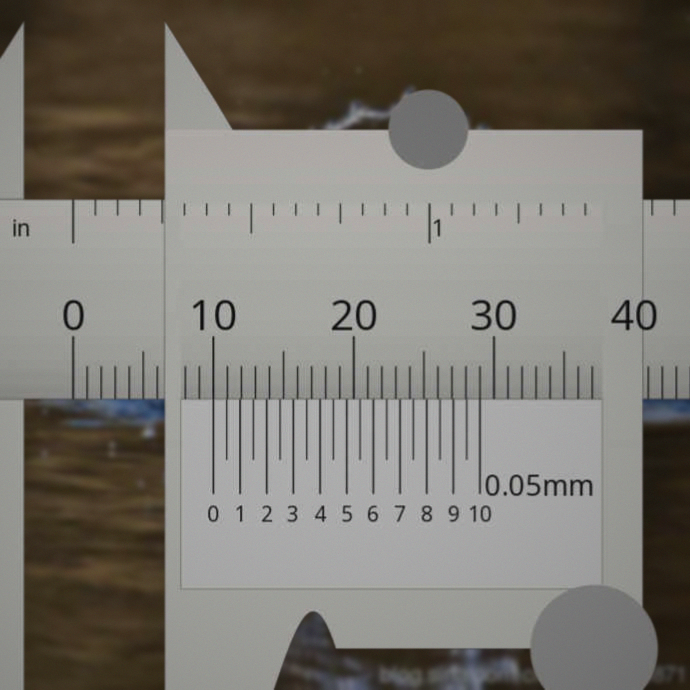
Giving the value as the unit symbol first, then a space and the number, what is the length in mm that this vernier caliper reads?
mm 10.0
